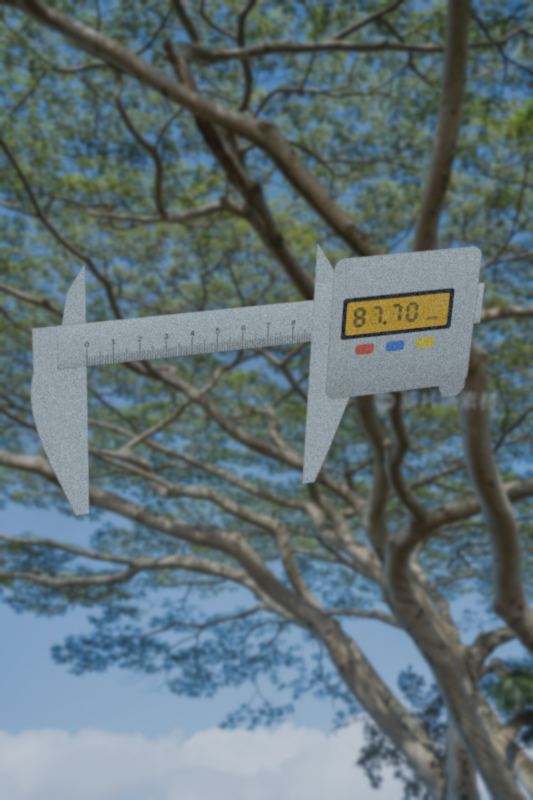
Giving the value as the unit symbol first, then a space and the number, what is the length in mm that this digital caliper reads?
mm 87.70
